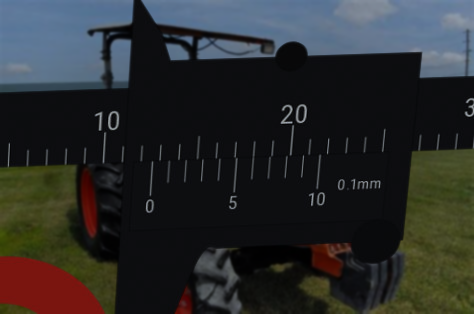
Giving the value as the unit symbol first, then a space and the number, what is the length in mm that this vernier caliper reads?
mm 12.6
